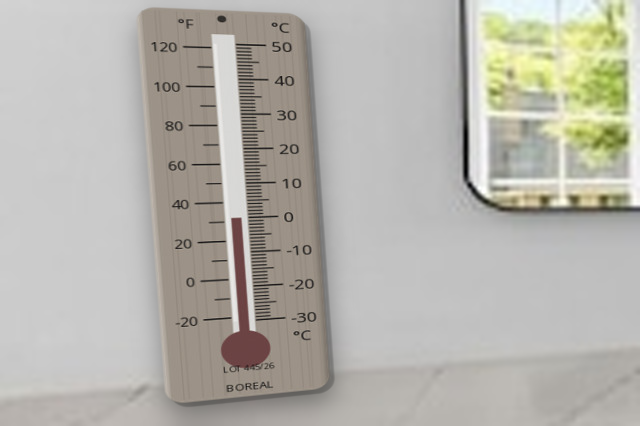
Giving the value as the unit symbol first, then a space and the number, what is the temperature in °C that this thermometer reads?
°C 0
